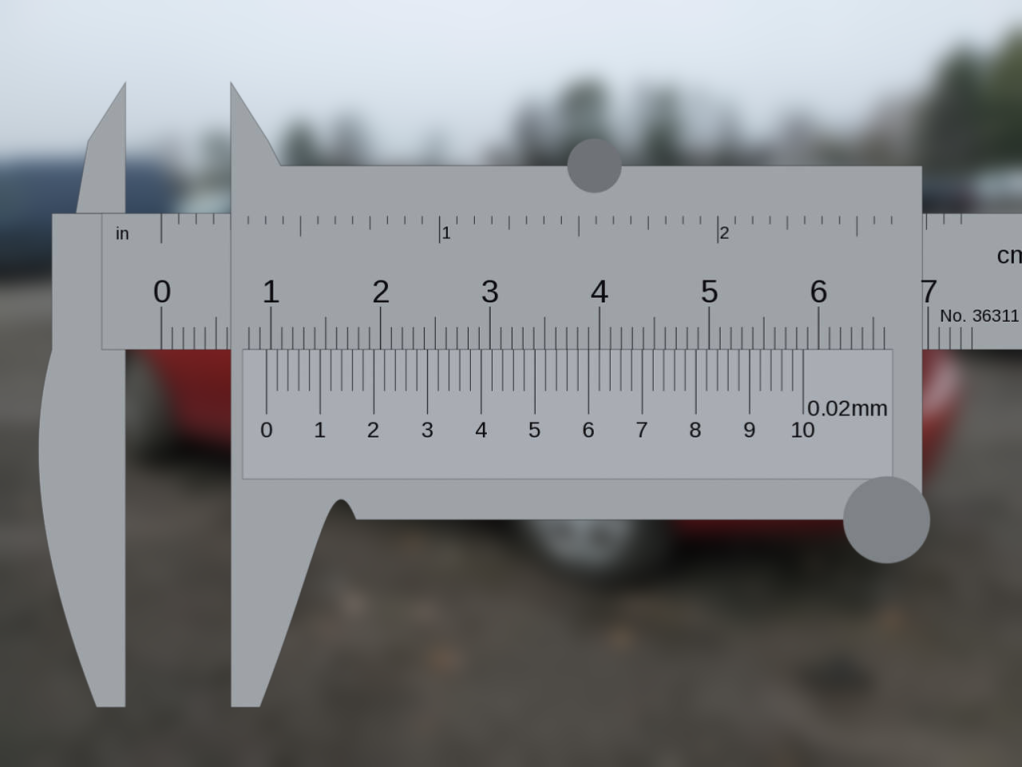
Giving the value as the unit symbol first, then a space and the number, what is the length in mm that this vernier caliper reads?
mm 9.6
